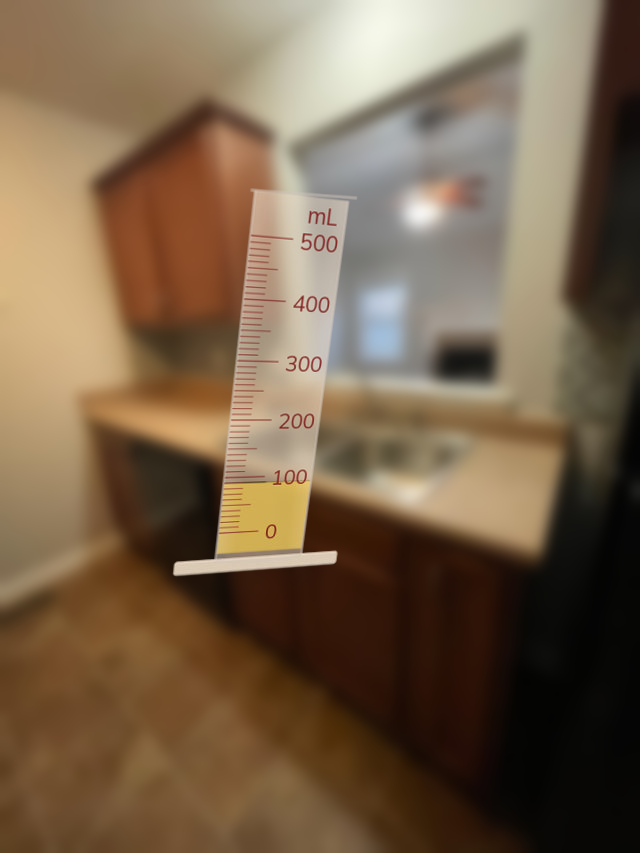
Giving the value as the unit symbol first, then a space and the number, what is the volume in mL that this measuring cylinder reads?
mL 90
